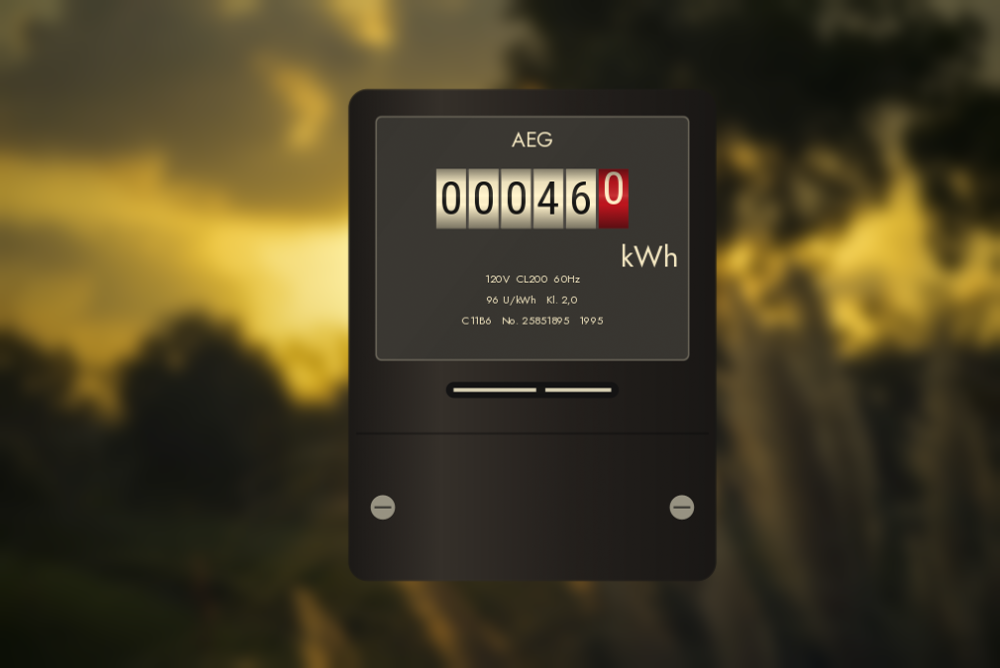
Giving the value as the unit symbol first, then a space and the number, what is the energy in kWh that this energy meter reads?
kWh 46.0
